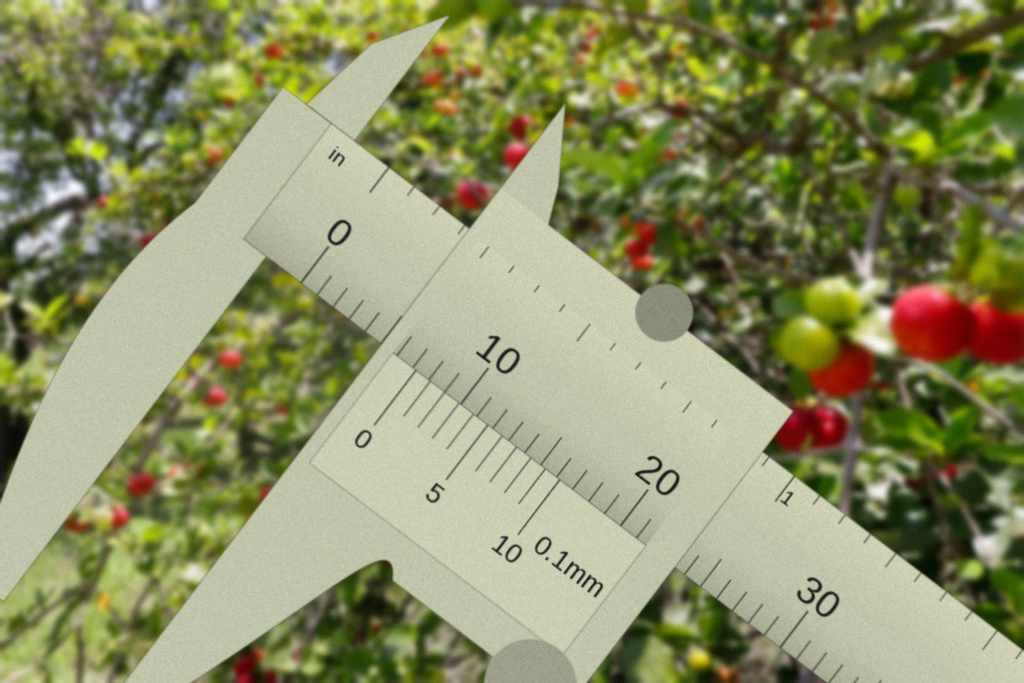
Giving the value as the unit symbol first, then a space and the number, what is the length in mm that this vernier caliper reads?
mm 7.2
